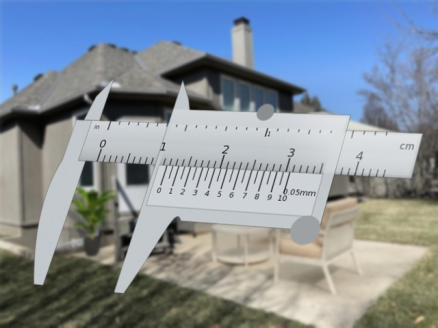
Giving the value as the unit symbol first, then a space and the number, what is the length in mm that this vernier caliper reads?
mm 11.6
